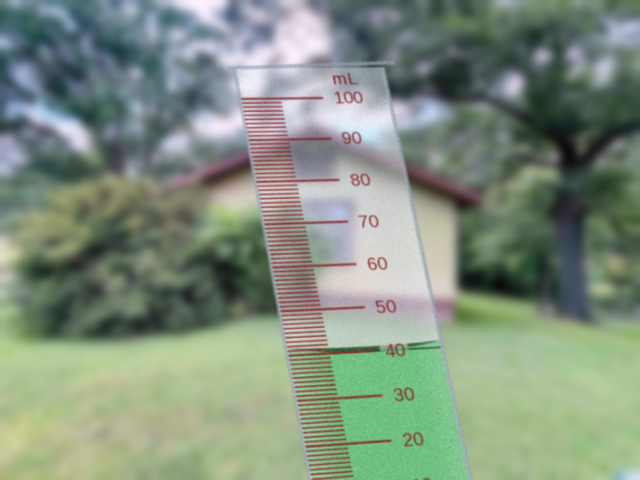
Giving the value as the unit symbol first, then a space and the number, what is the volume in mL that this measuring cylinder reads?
mL 40
